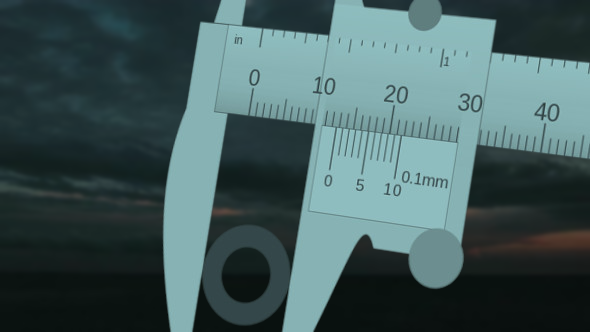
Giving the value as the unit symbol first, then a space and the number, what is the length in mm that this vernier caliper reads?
mm 12.6
